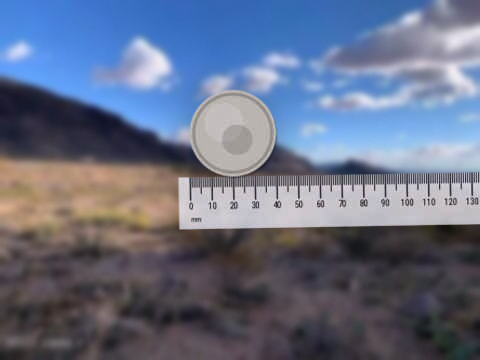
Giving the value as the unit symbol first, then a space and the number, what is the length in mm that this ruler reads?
mm 40
